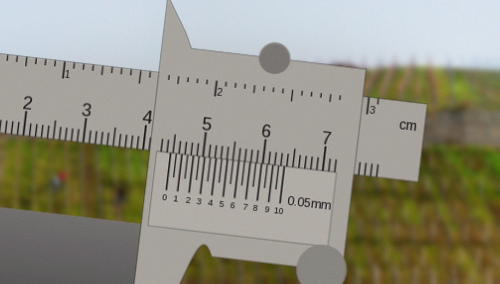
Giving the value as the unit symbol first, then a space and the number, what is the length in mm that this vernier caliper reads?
mm 44.6
